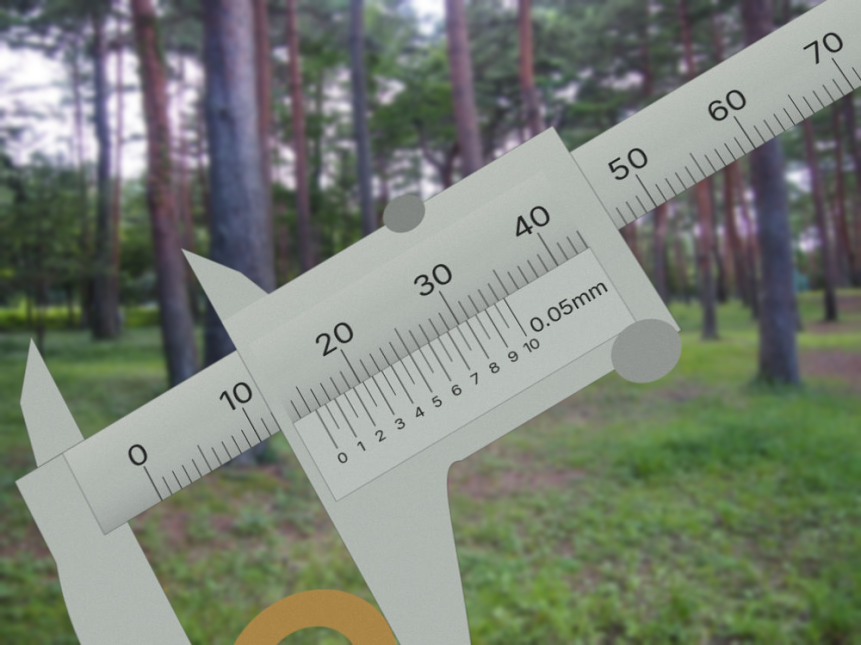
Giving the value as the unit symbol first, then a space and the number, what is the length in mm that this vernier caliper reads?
mm 15.5
